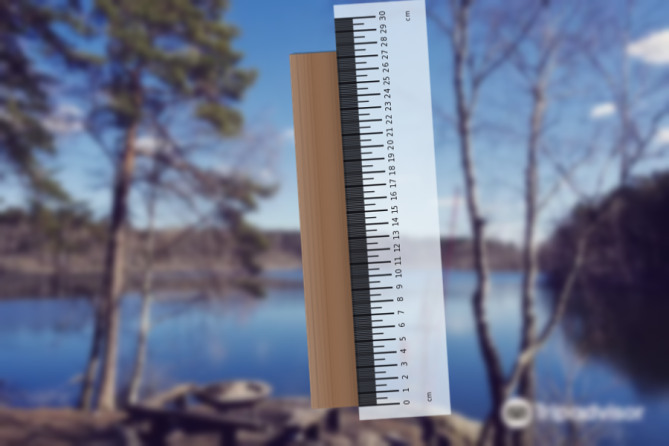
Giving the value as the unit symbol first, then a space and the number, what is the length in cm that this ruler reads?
cm 27.5
